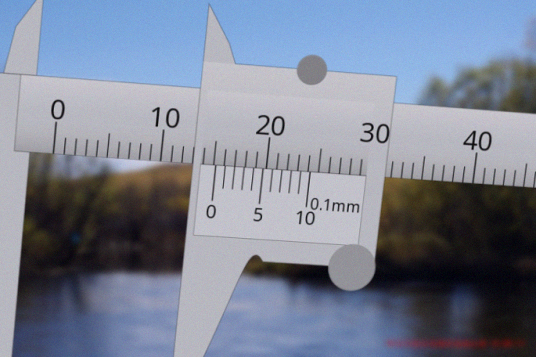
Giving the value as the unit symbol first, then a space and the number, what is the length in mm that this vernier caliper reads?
mm 15.2
